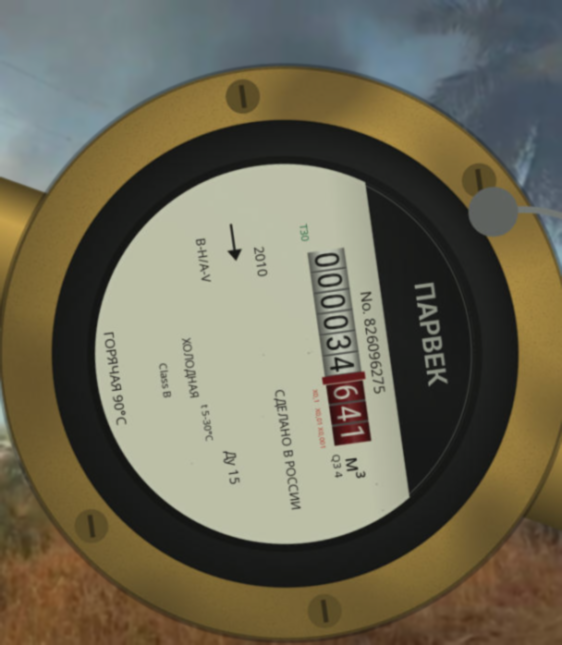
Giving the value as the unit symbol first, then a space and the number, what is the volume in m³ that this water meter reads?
m³ 34.641
